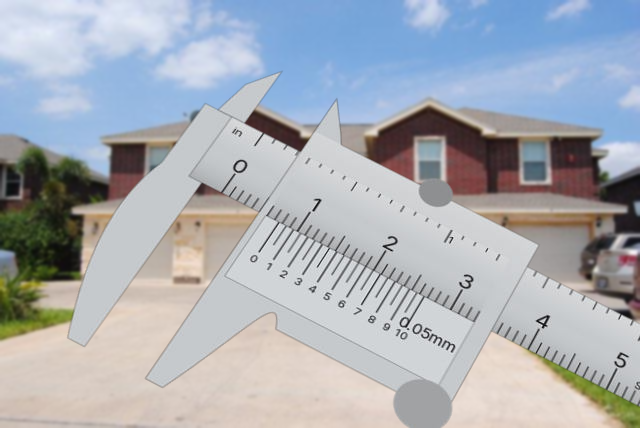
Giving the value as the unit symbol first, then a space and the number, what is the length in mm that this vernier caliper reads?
mm 7.6
